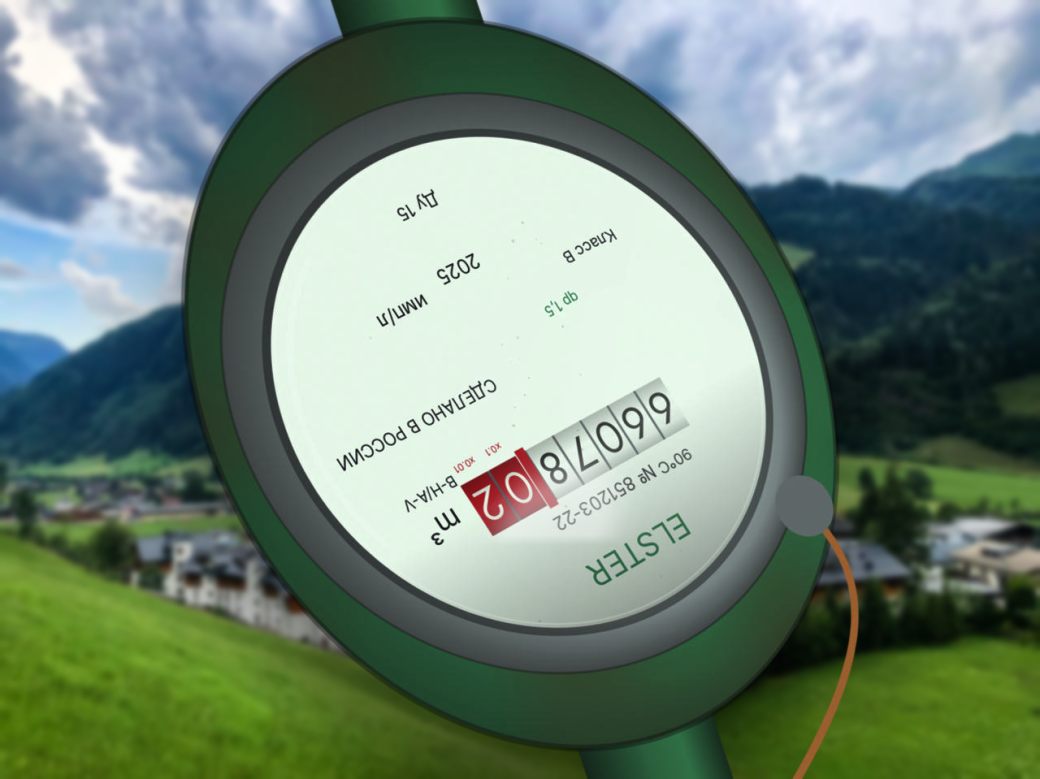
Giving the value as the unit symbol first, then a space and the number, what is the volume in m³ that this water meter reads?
m³ 66078.02
